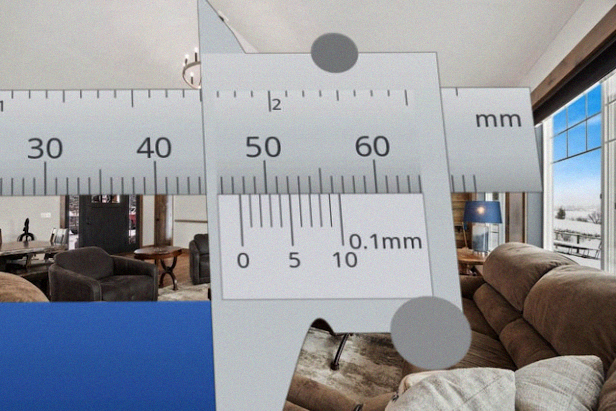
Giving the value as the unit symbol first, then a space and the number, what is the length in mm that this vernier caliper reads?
mm 47.6
